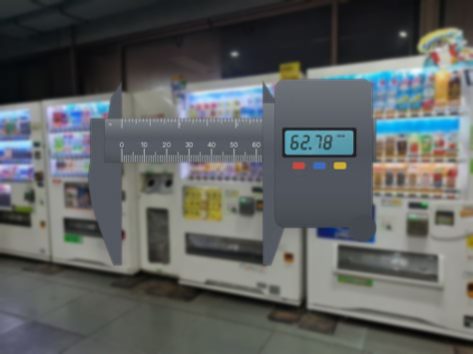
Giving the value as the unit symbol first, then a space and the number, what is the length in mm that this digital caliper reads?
mm 62.78
